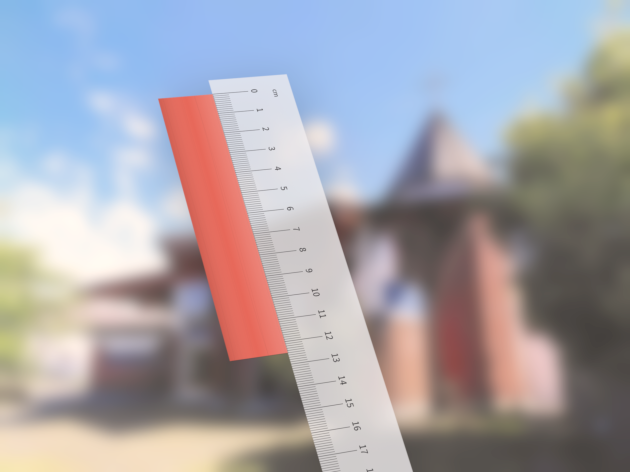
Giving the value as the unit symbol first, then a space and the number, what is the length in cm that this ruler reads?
cm 12.5
